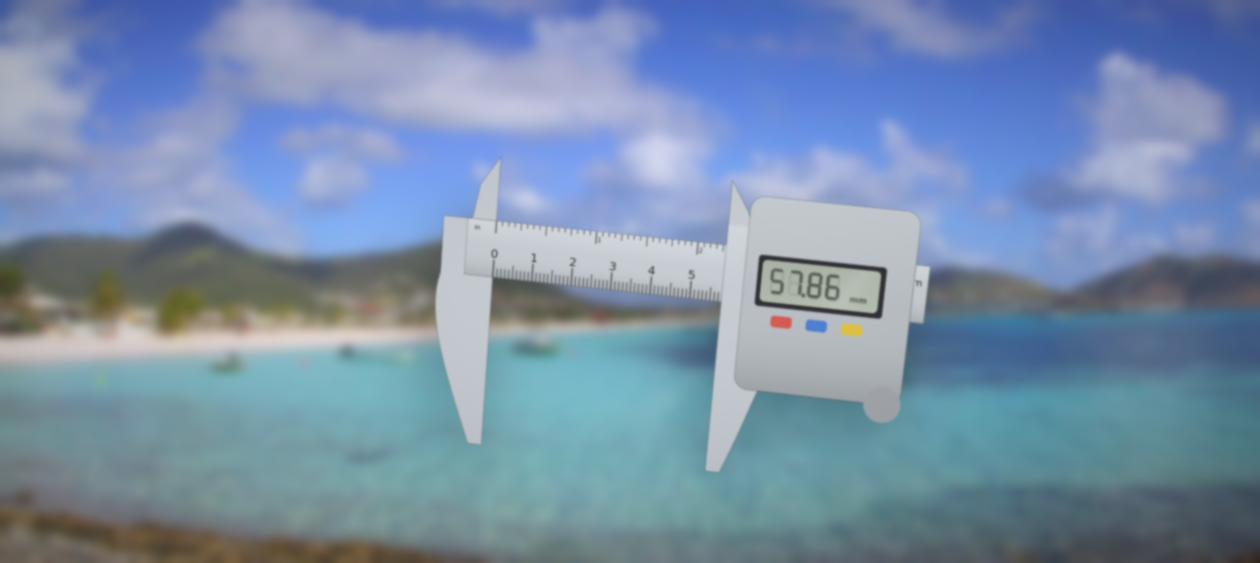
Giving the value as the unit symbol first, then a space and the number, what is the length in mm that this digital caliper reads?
mm 57.86
